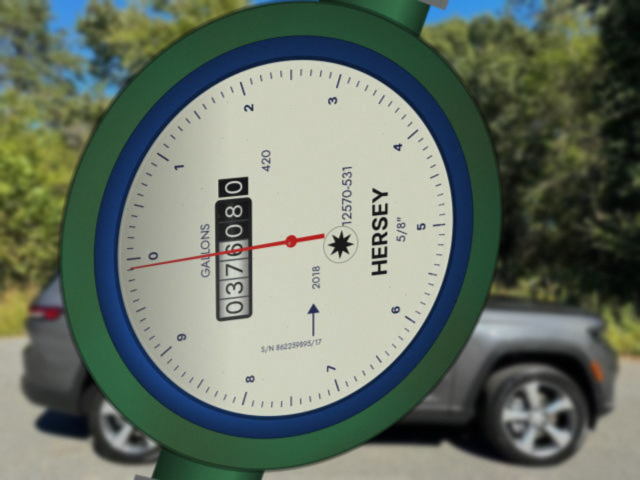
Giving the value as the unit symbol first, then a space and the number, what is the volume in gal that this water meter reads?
gal 376079.9
